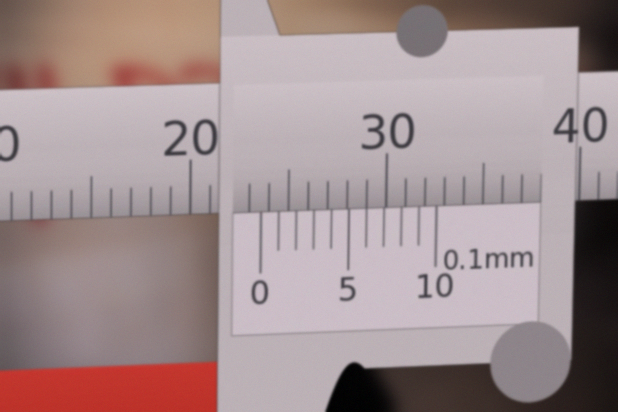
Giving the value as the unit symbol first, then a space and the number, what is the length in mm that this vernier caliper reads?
mm 23.6
